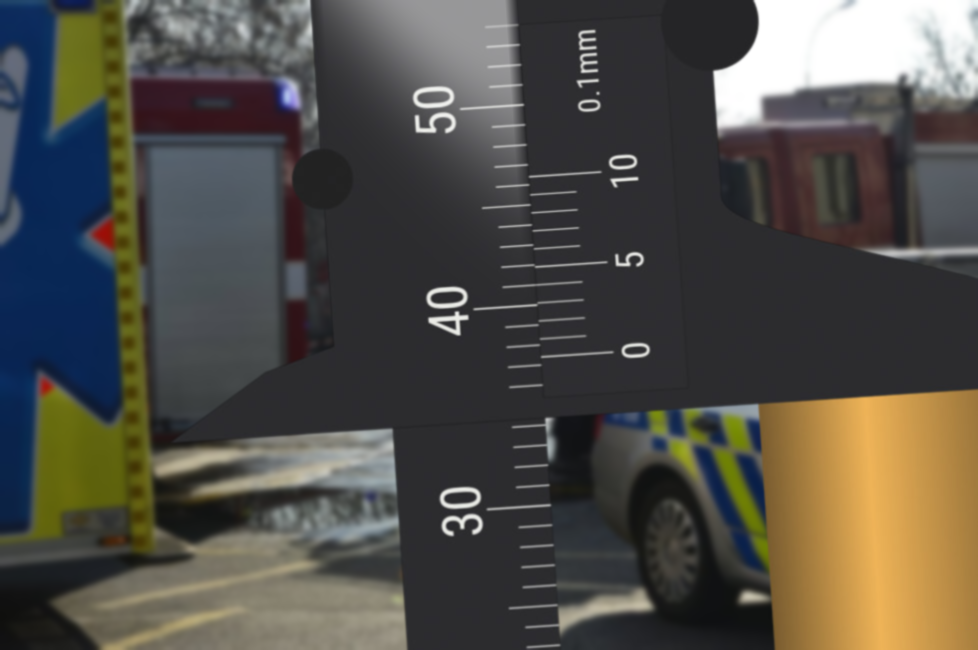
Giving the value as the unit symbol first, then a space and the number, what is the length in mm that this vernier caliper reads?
mm 37.4
